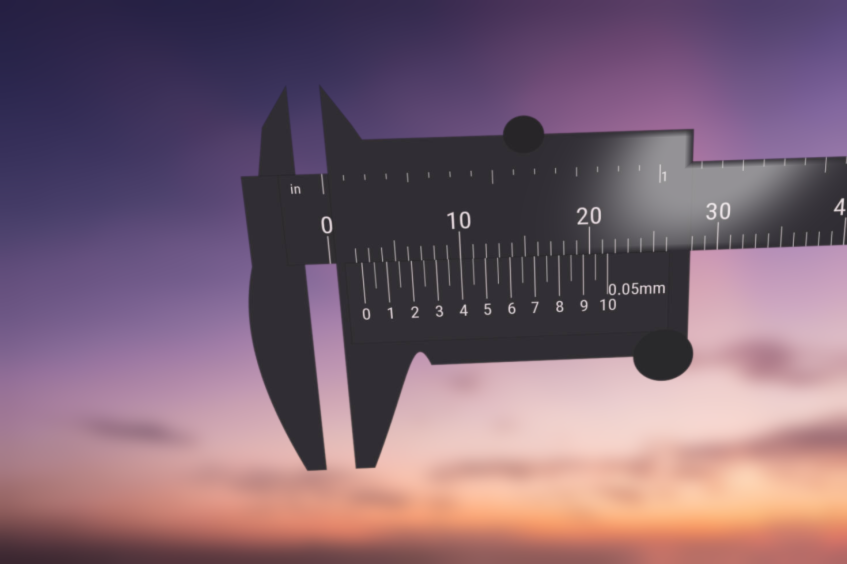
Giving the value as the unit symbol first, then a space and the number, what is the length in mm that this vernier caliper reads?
mm 2.4
